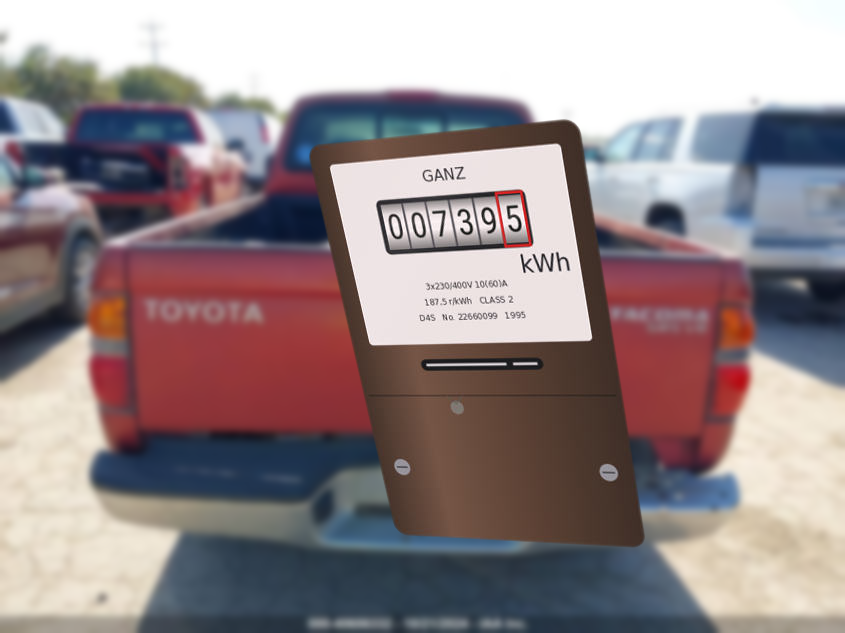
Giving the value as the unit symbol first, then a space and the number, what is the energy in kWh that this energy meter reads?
kWh 739.5
